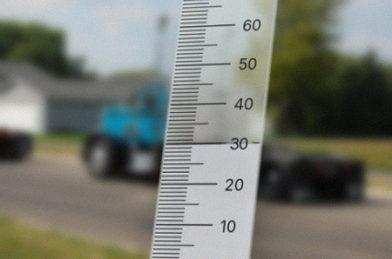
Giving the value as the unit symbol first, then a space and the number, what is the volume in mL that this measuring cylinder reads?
mL 30
